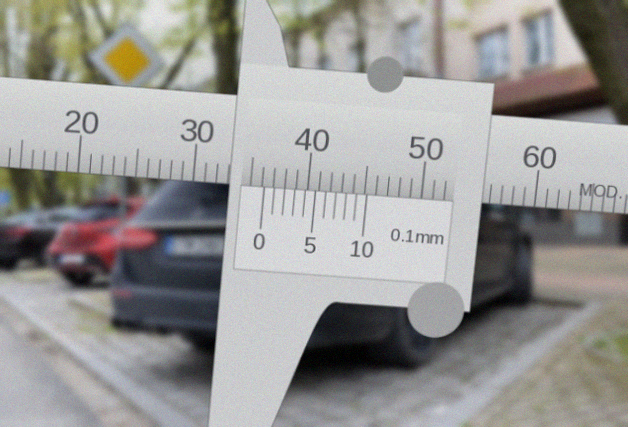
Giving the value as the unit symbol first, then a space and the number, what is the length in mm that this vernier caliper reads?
mm 36.2
